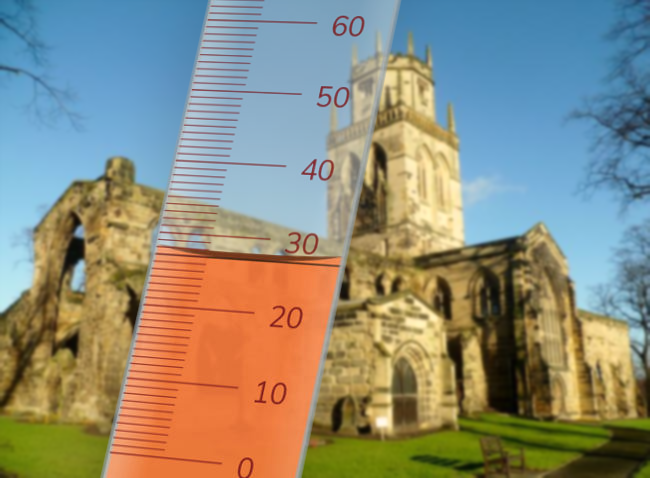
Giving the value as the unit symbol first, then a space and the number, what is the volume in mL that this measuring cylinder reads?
mL 27
